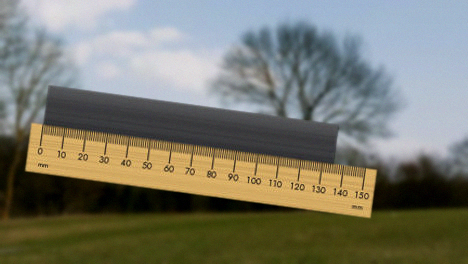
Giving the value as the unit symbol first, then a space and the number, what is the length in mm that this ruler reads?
mm 135
